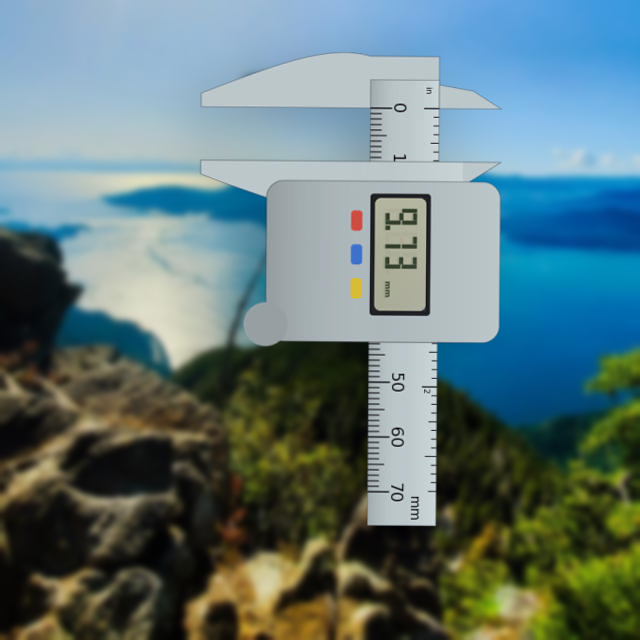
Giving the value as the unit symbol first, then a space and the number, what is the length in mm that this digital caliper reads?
mm 9.73
